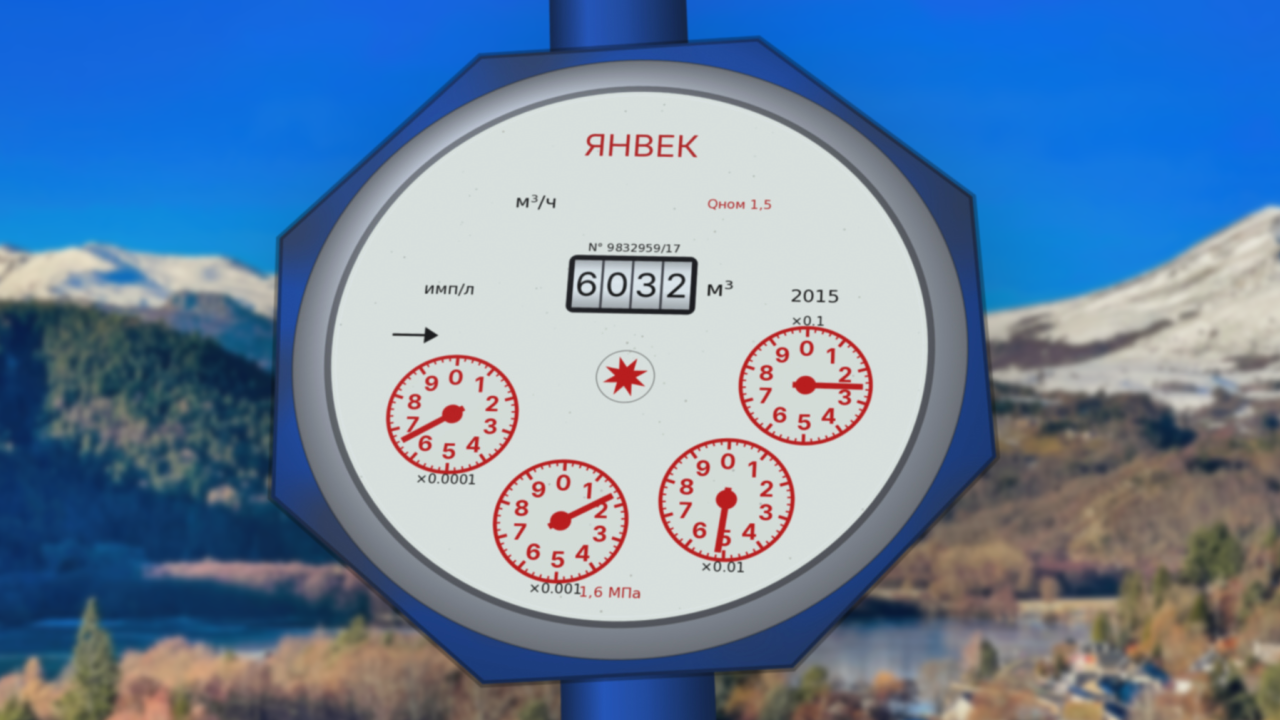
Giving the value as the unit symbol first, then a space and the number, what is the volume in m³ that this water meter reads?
m³ 6032.2516
